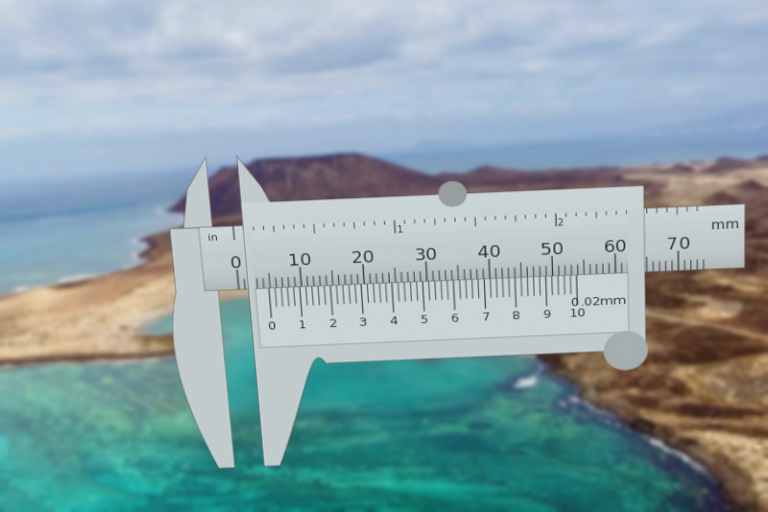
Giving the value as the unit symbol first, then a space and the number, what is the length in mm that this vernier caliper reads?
mm 4.8
